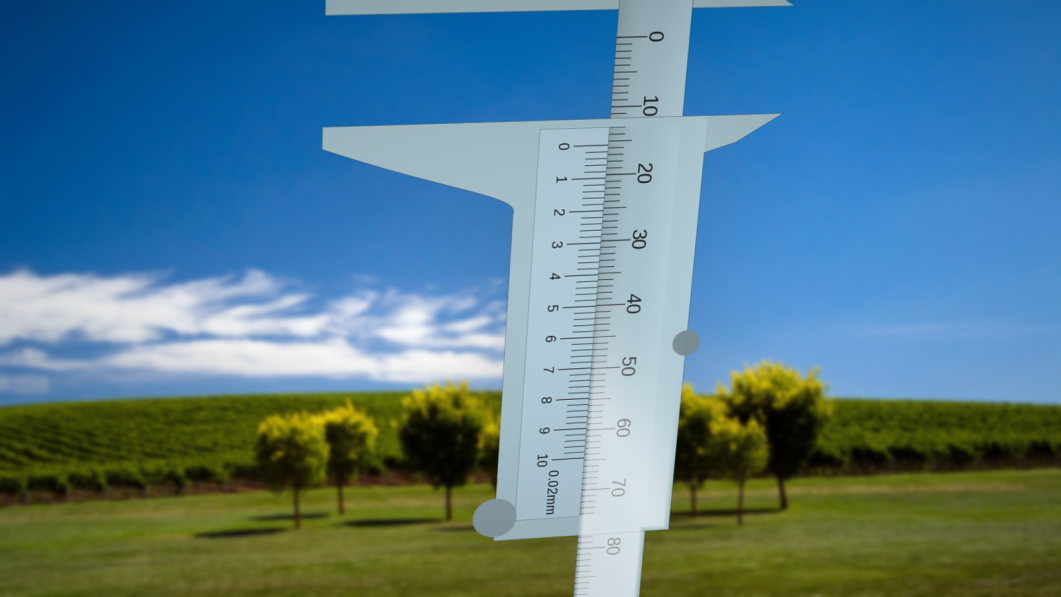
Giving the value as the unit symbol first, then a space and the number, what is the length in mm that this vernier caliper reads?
mm 15.6
